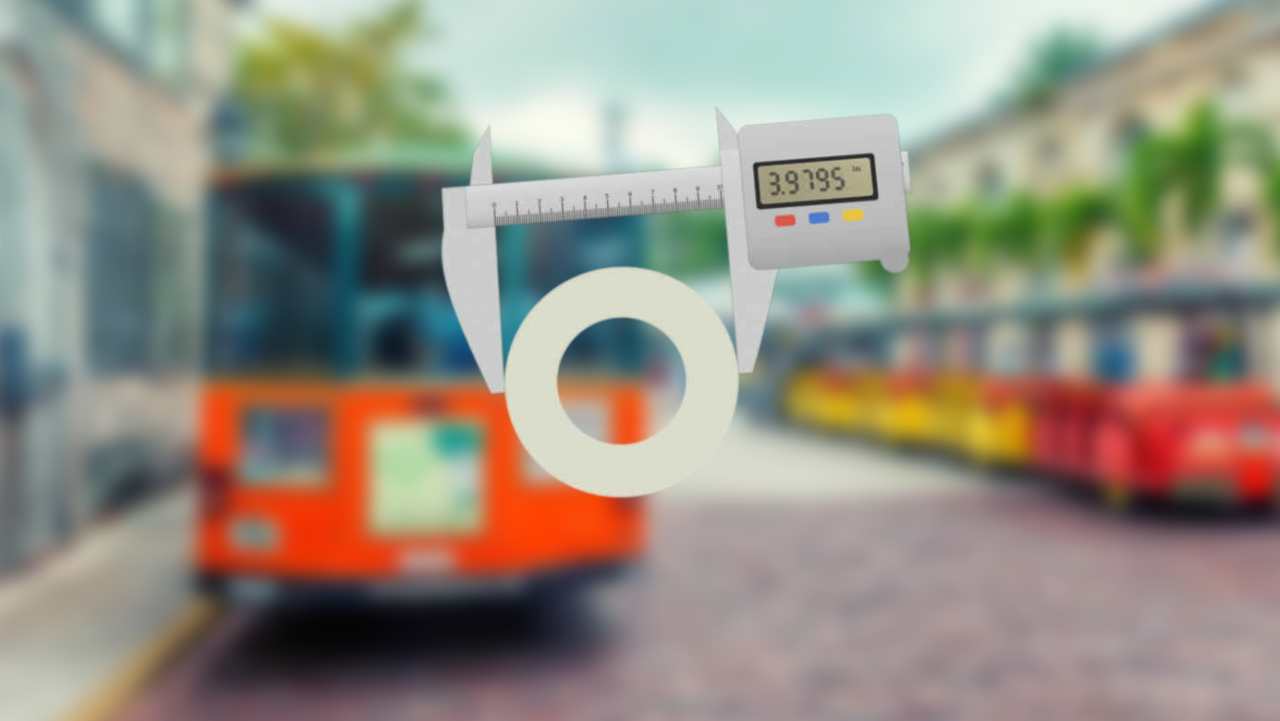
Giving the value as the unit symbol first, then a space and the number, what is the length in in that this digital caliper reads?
in 3.9795
